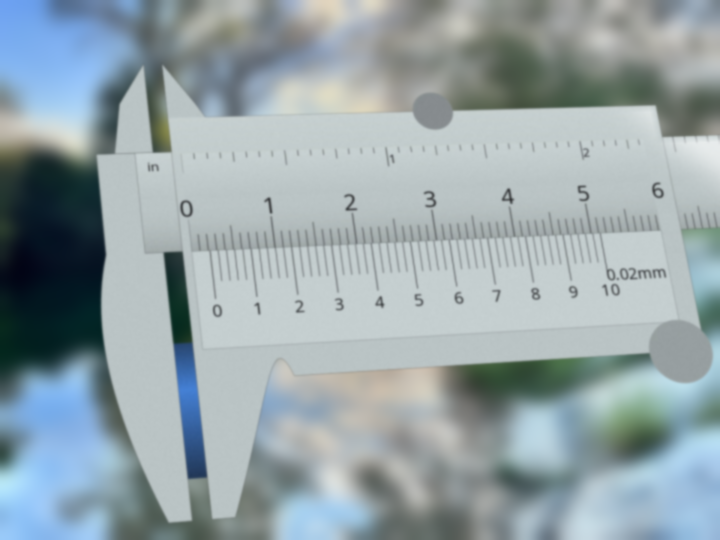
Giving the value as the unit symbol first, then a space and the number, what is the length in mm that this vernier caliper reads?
mm 2.2
